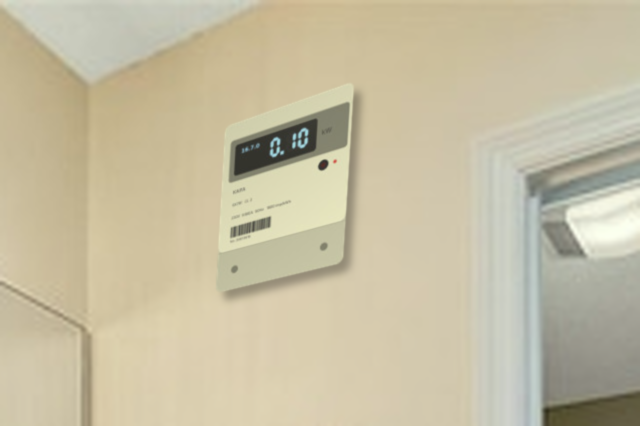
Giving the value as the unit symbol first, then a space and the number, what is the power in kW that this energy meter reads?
kW 0.10
